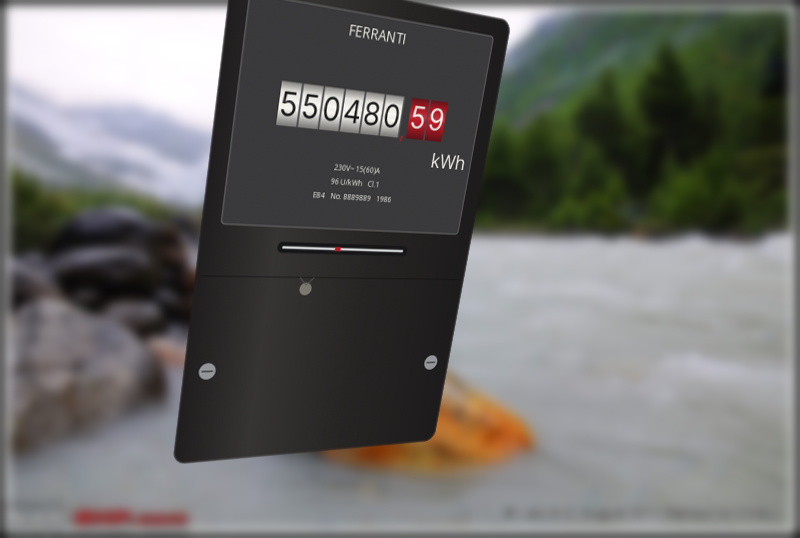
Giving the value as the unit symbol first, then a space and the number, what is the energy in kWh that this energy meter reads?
kWh 550480.59
